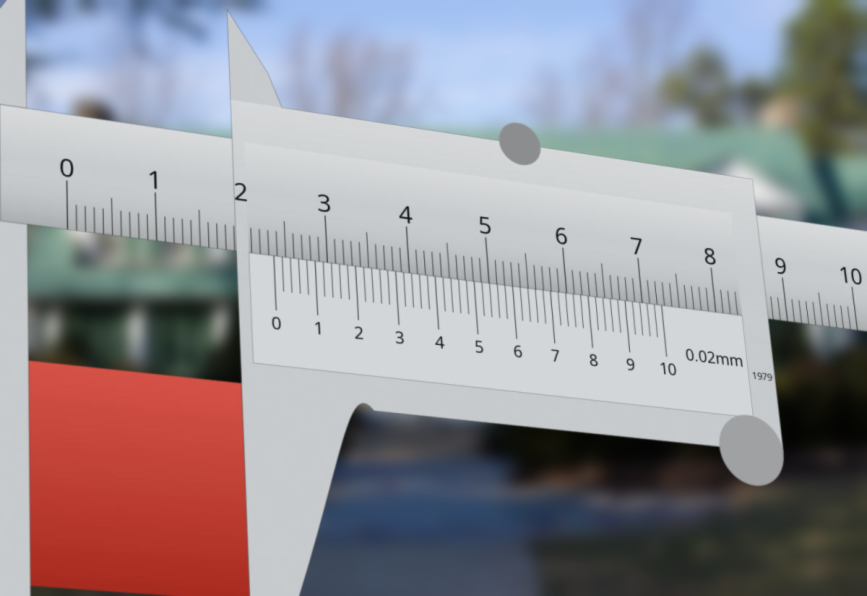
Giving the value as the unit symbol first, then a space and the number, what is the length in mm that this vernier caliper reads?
mm 23.6
